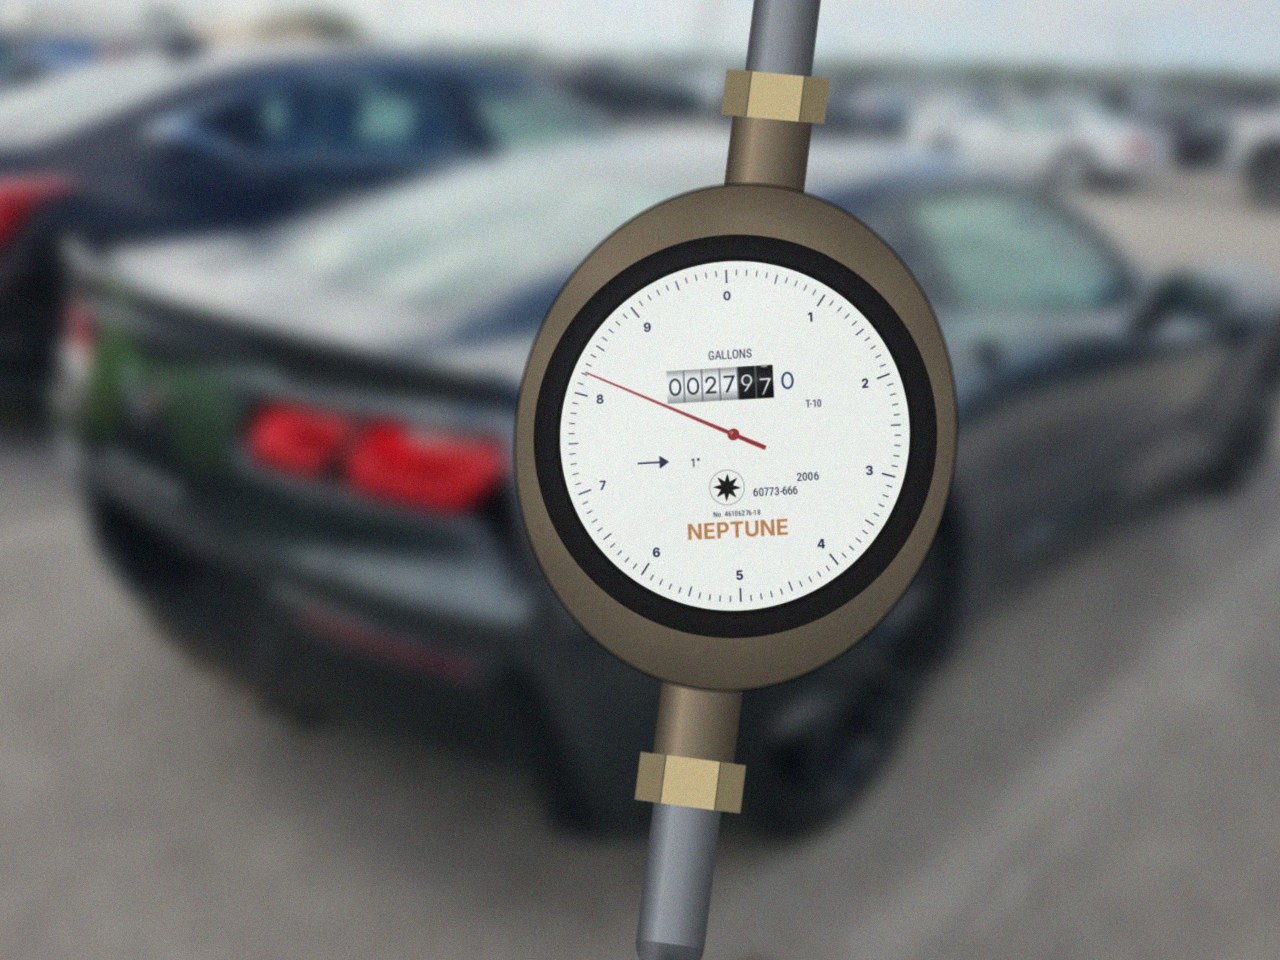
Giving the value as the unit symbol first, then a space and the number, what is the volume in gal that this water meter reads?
gal 27968.2
